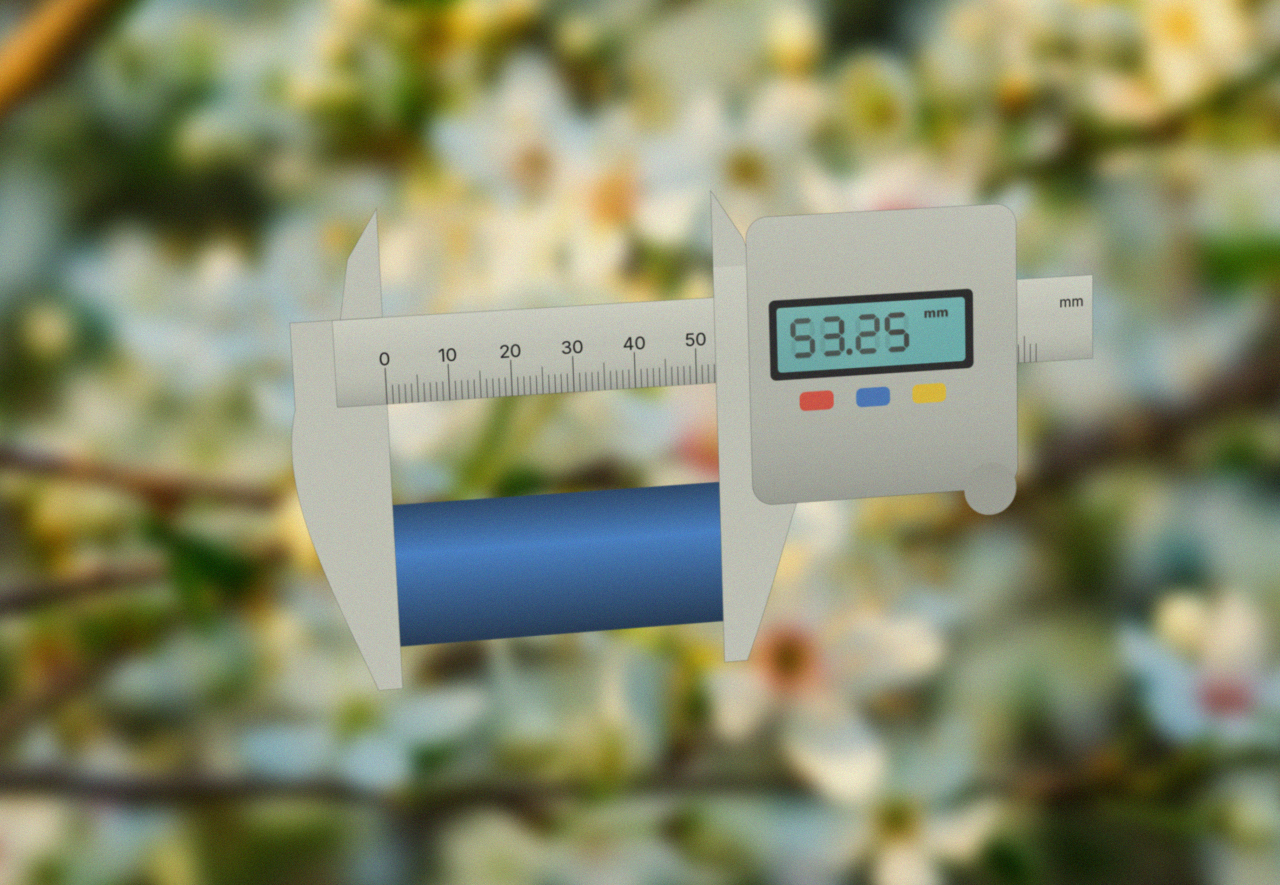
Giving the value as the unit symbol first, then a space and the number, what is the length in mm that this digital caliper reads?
mm 53.25
